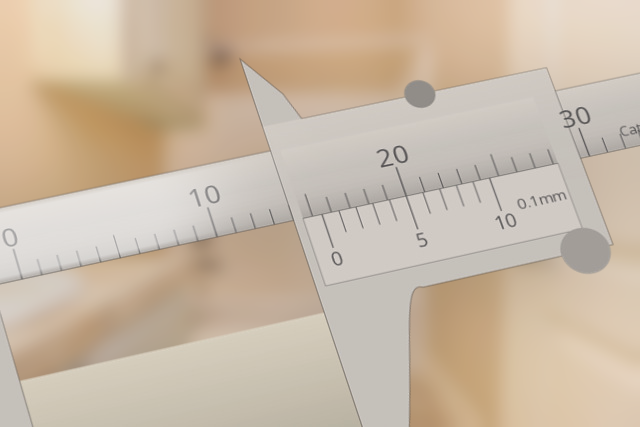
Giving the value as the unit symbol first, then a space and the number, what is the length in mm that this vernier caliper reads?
mm 15.5
